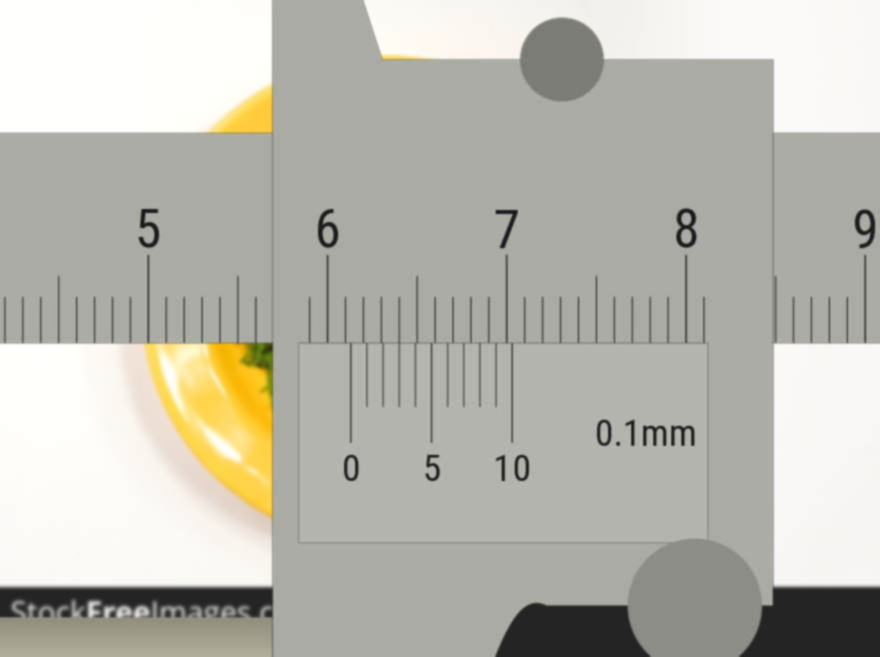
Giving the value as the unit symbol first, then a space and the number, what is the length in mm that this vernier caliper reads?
mm 61.3
